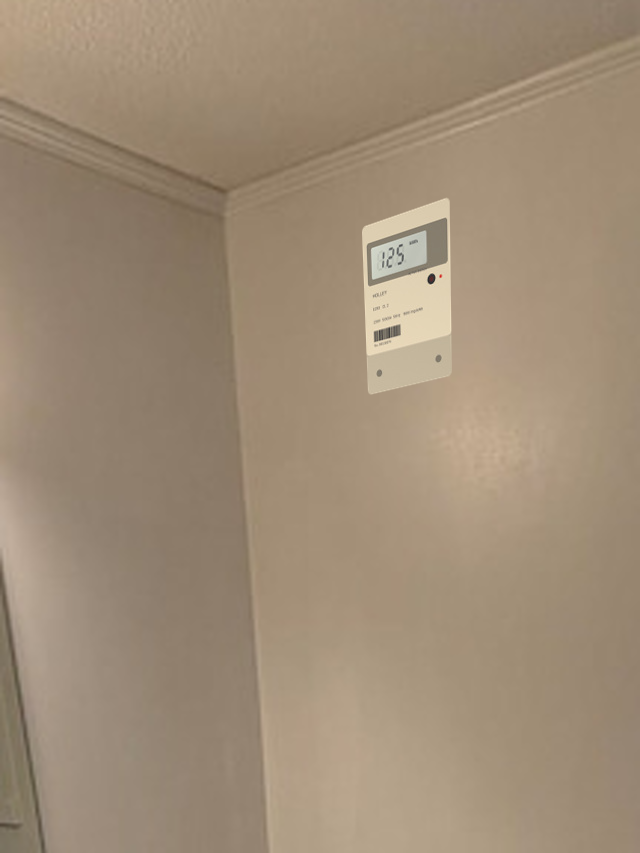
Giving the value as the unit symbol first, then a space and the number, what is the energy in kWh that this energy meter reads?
kWh 125
